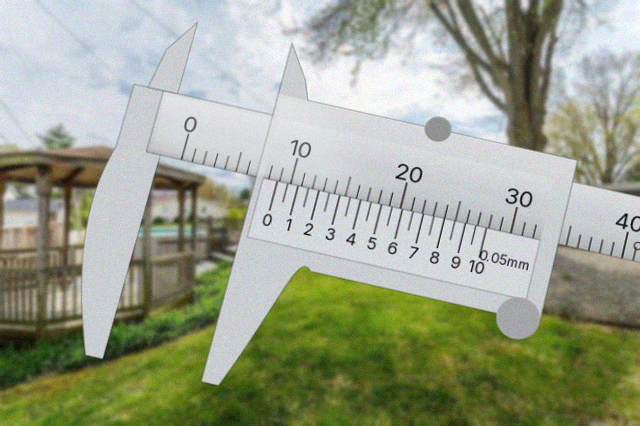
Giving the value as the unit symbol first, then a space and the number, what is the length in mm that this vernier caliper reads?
mm 8.8
